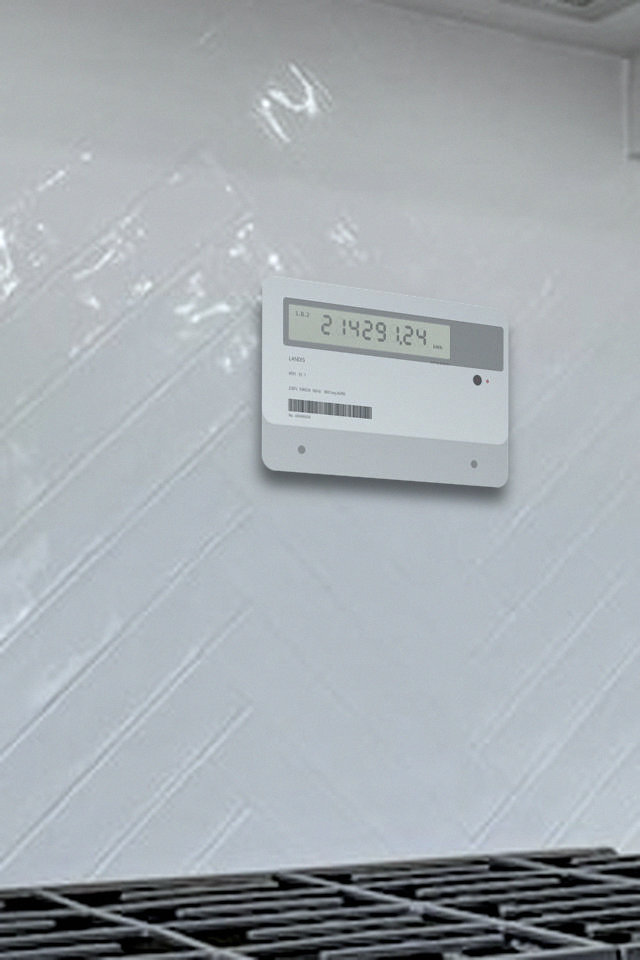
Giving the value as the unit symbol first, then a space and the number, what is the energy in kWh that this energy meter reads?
kWh 214291.24
